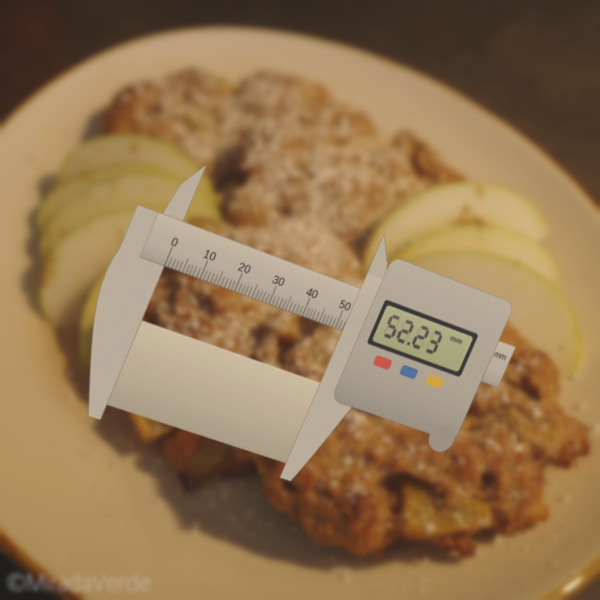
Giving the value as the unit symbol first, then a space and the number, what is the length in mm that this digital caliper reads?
mm 52.23
